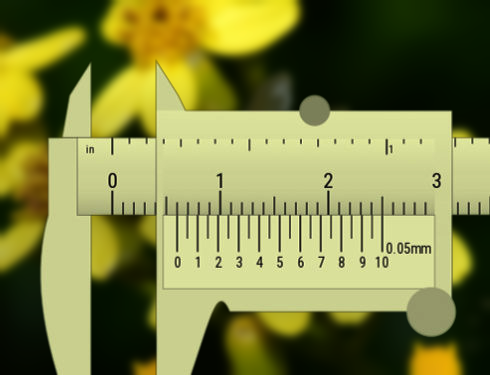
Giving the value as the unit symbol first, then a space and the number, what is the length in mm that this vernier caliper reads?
mm 6.0
